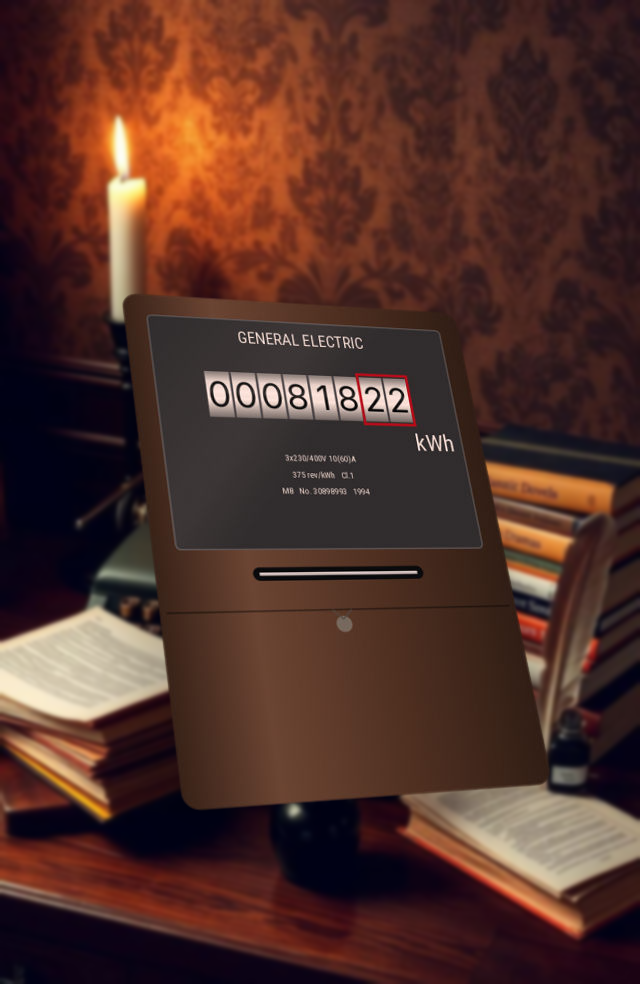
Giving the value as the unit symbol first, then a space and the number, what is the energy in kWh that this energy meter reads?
kWh 818.22
